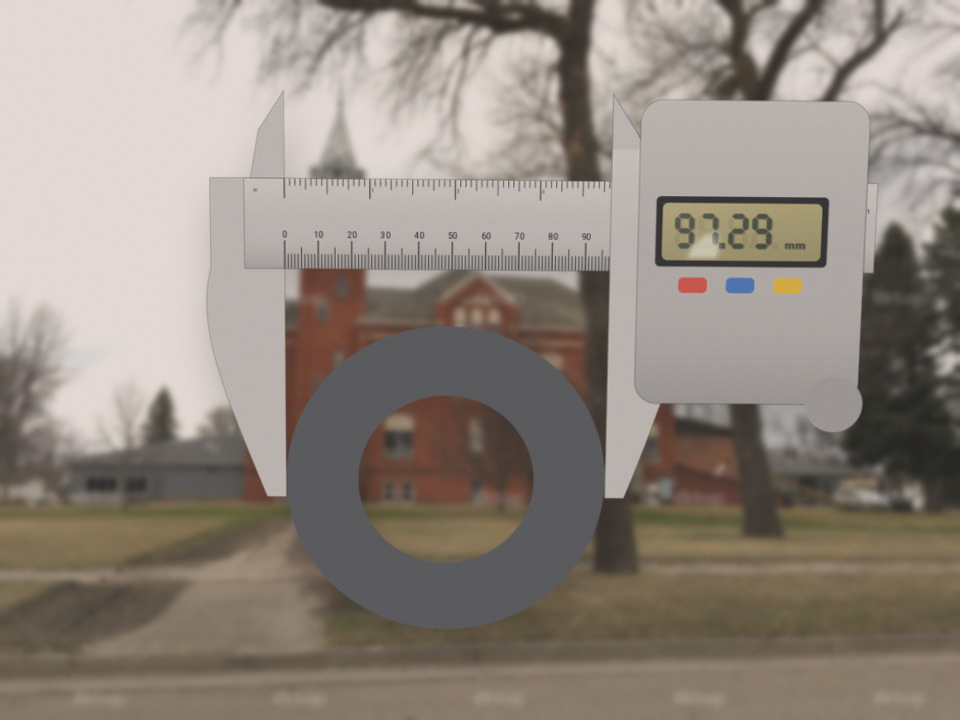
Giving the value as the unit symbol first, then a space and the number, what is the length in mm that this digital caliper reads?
mm 97.29
